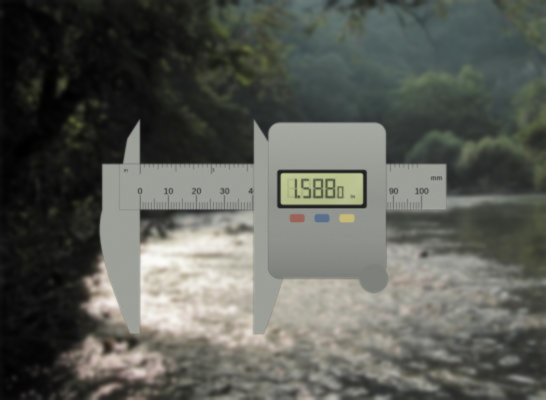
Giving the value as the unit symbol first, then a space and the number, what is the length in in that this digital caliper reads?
in 1.5880
